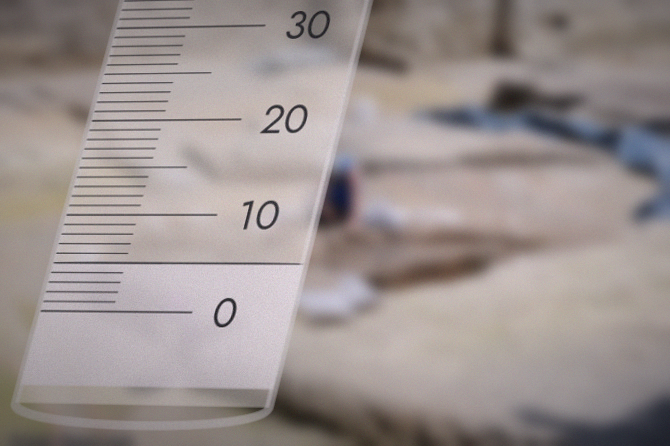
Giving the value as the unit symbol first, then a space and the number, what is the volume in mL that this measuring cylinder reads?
mL 5
